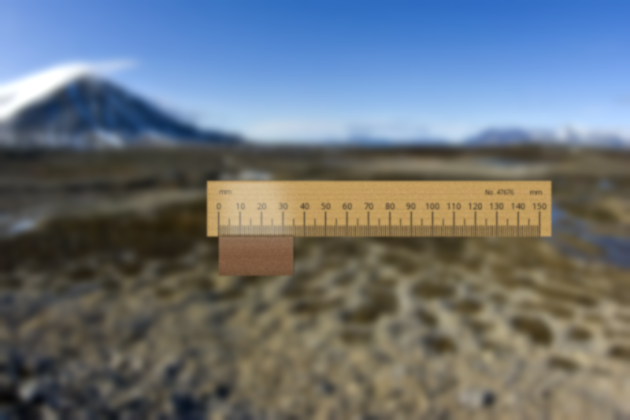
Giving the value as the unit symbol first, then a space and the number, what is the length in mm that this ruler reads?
mm 35
